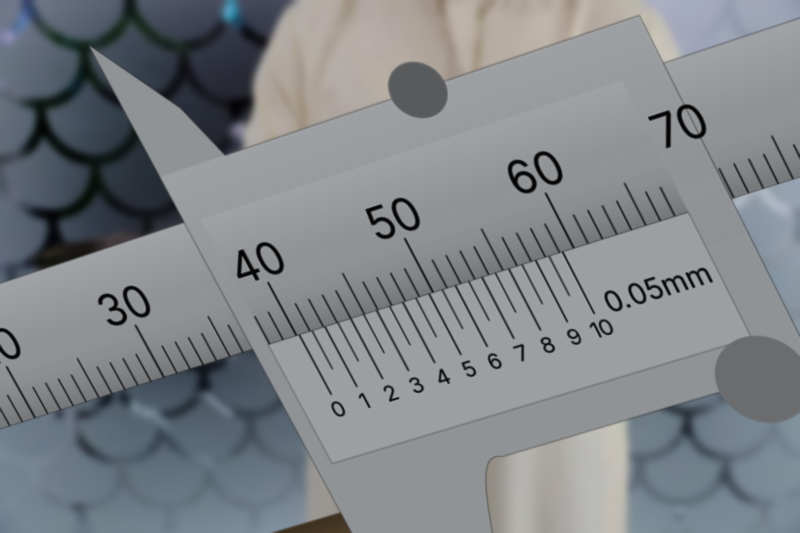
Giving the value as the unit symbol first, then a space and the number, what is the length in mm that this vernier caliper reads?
mm 40.2
